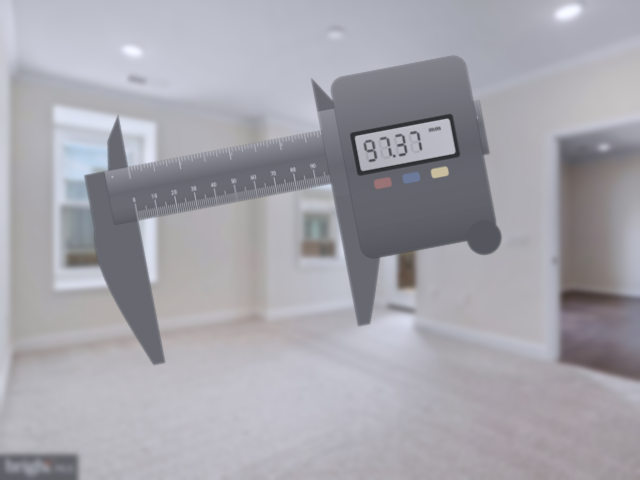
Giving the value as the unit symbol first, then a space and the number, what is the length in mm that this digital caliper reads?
mm 97.37
